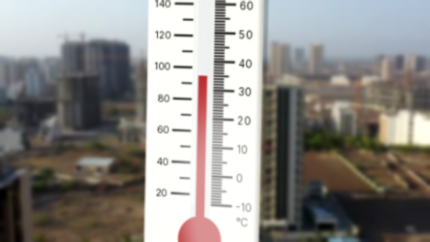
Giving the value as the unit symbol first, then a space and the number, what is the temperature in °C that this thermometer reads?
°C 35
